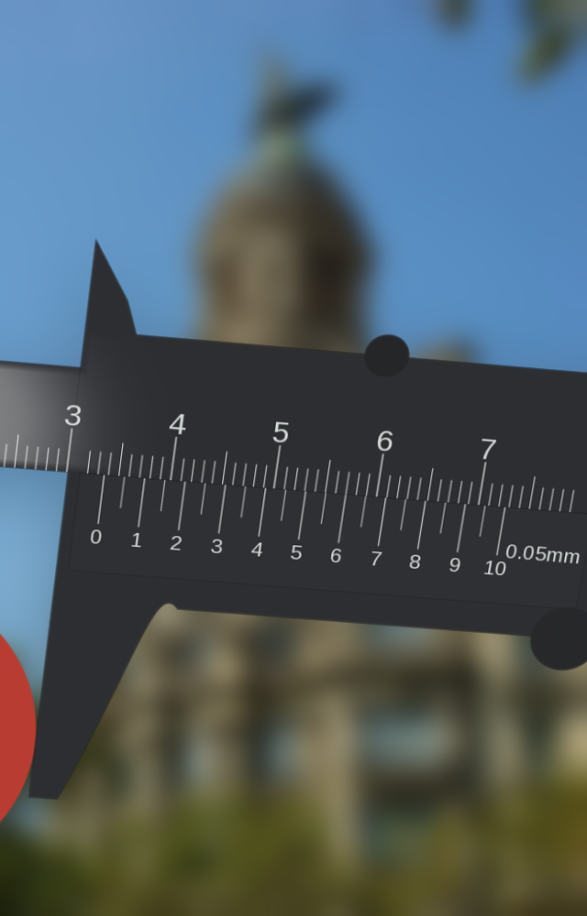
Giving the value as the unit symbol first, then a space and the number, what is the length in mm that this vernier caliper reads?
mm 33.6
